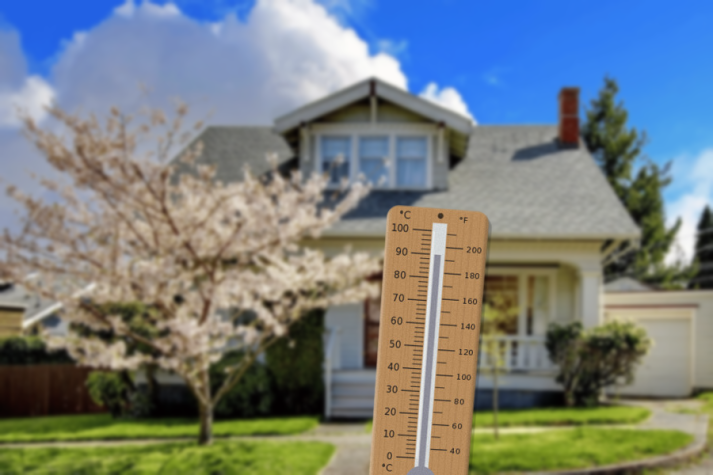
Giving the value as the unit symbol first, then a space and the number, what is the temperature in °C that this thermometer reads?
°C 90
